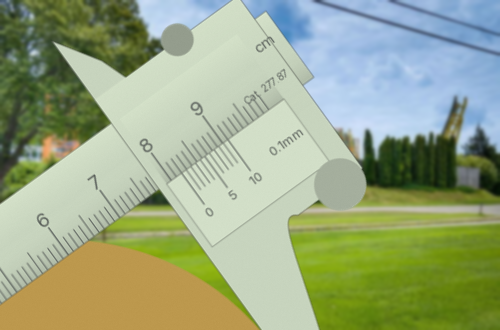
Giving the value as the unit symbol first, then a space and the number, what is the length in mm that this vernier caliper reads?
mm 82.0
